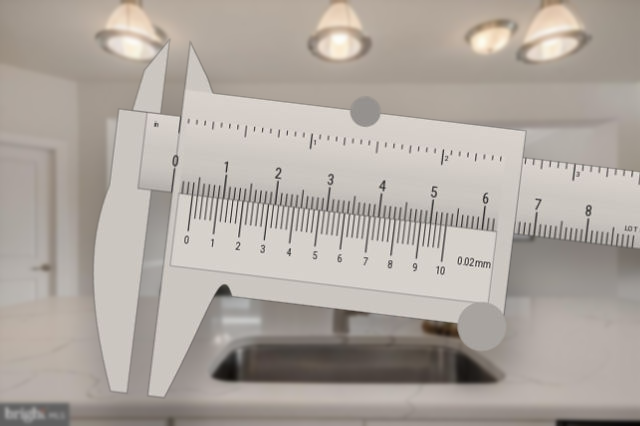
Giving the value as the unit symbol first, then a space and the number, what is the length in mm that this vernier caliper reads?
mm 4.0
